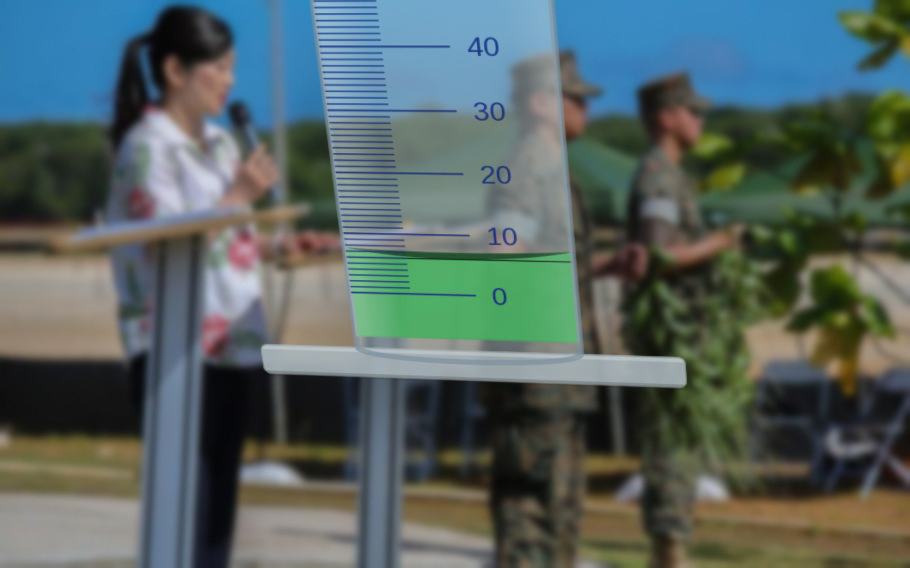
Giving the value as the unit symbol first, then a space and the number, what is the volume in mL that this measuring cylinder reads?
mL 6
